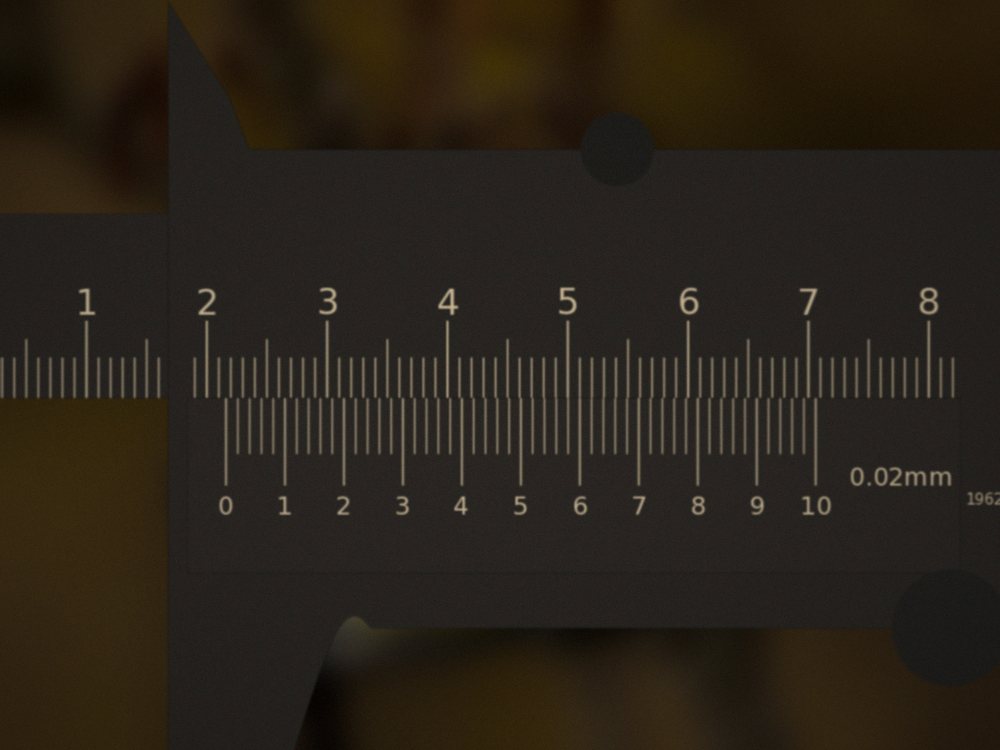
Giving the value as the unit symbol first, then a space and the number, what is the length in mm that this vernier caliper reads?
mm 21.6
